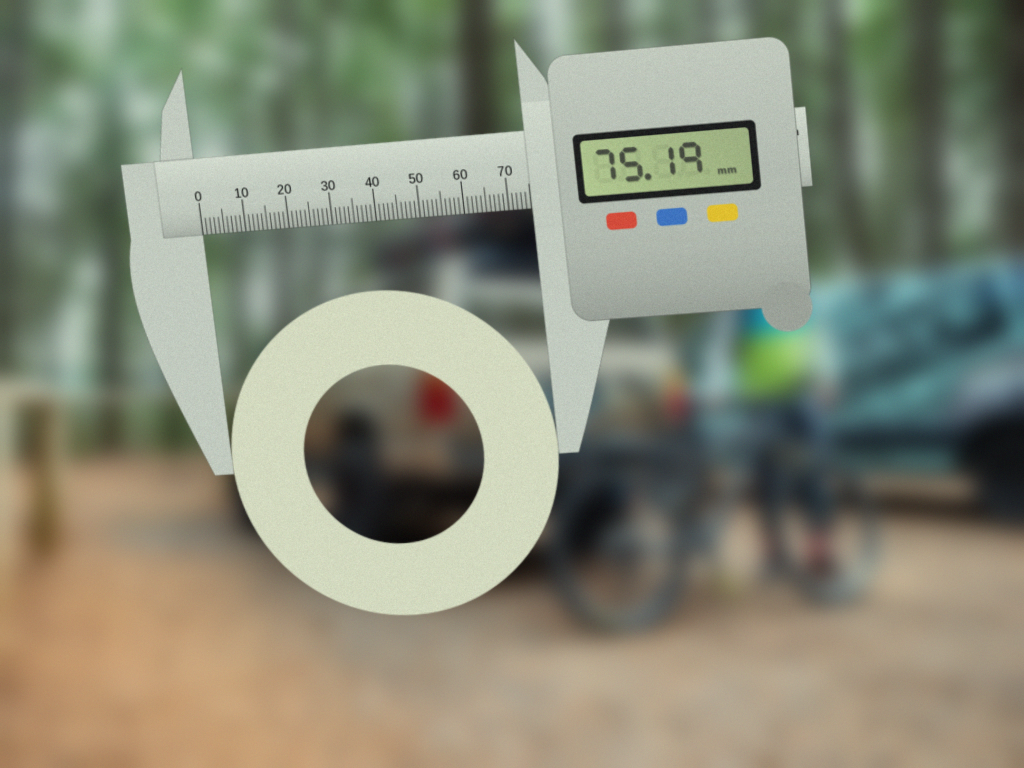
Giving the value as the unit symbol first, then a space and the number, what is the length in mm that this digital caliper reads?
mm 75.19
